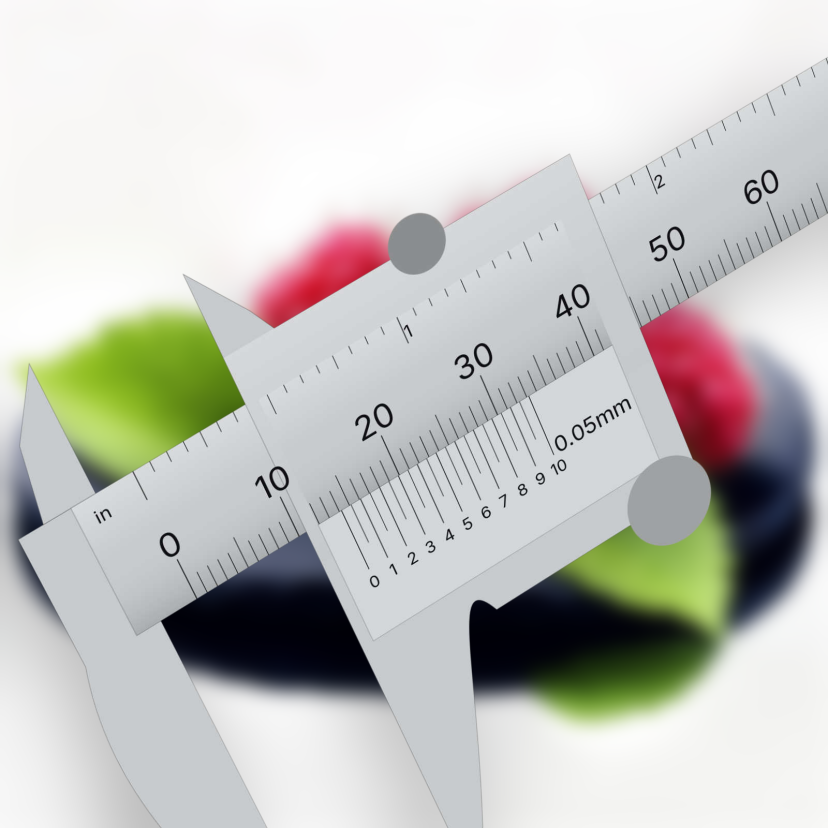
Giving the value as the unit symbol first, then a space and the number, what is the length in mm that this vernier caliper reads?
mm 14.2
